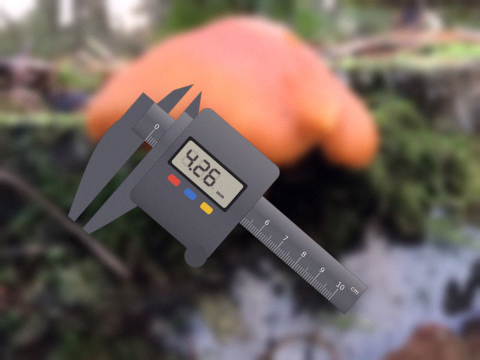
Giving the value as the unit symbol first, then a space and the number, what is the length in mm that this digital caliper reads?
mm 4.26
